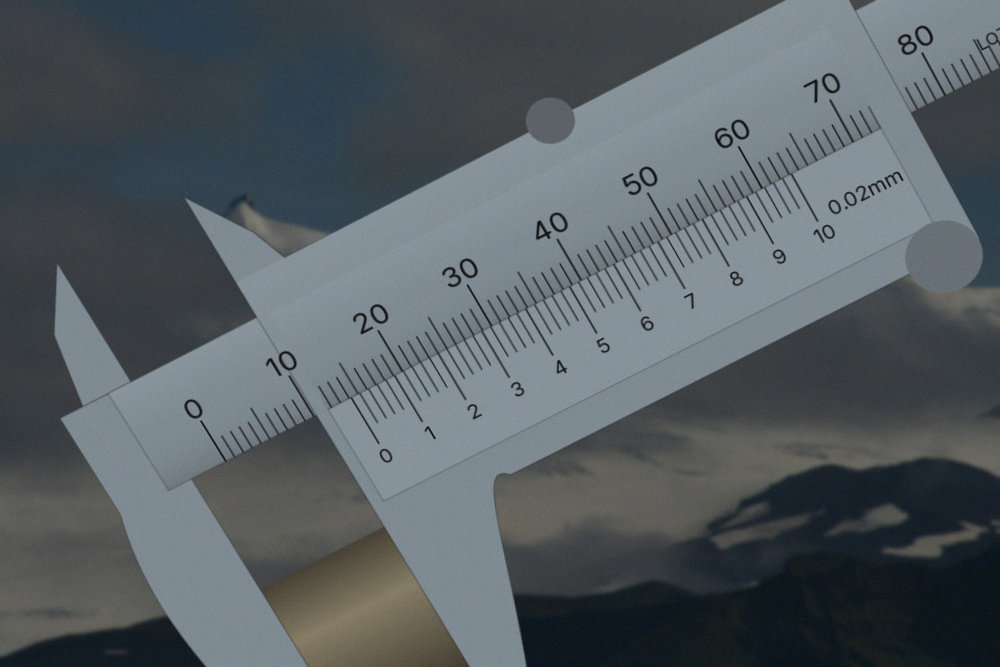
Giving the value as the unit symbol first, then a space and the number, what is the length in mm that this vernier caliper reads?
mm 14.2
